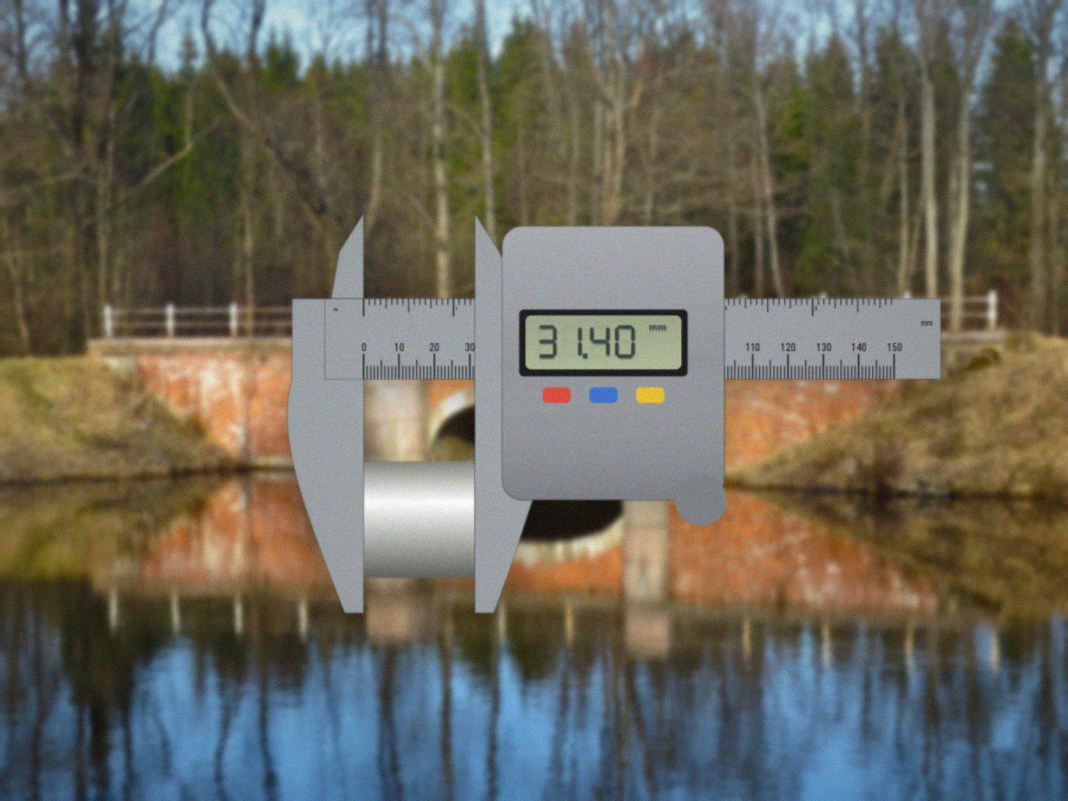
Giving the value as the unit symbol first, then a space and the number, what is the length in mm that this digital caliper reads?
mm 31.40
